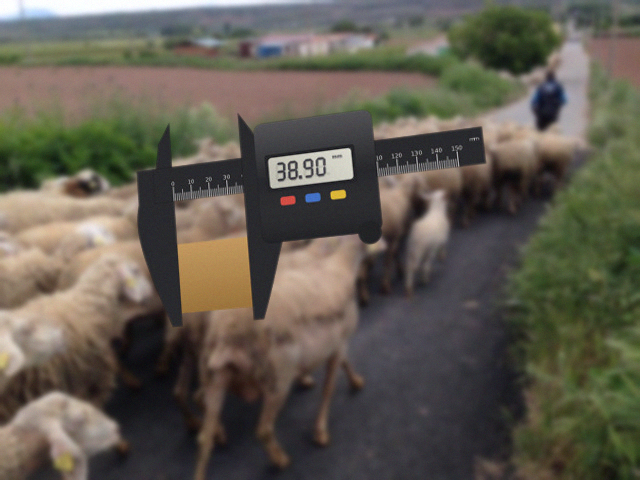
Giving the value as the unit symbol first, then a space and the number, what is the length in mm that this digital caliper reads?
mm 38.90
